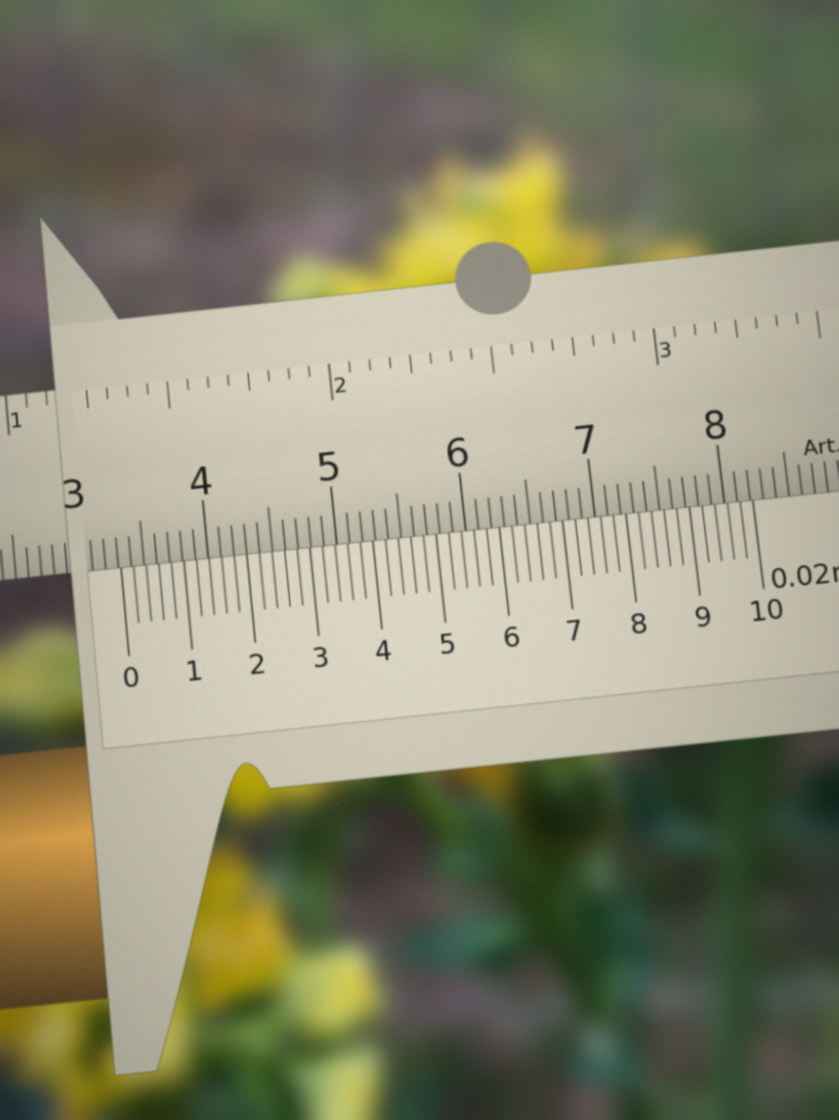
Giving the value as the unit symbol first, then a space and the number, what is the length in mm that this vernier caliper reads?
mm 33.2
